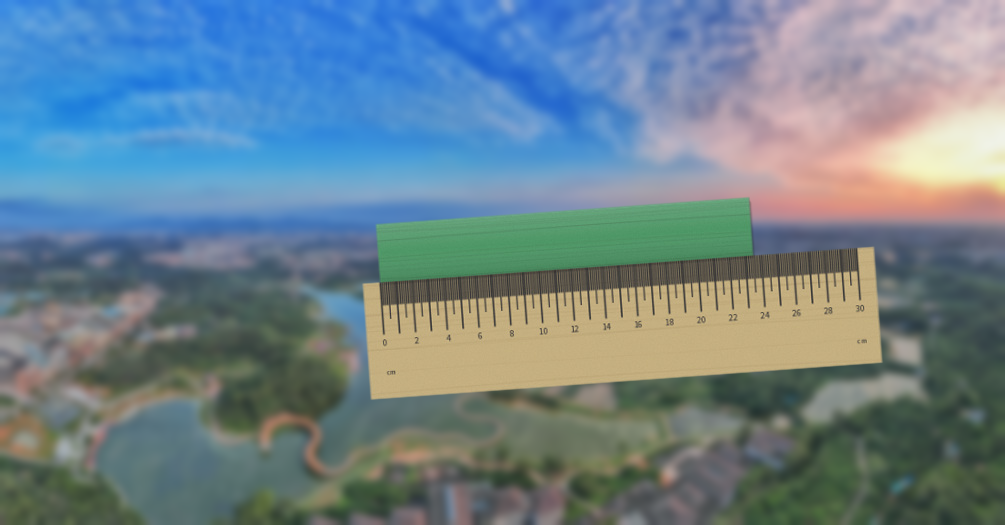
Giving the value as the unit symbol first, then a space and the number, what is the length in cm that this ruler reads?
cm 23.5
